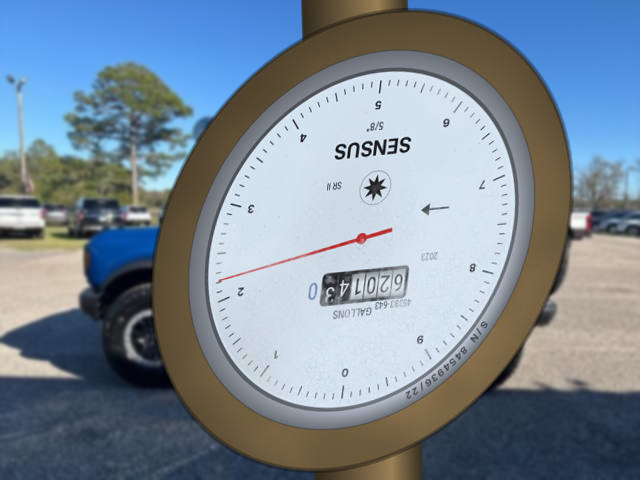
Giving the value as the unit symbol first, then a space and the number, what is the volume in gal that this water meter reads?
gal 6201432.2
